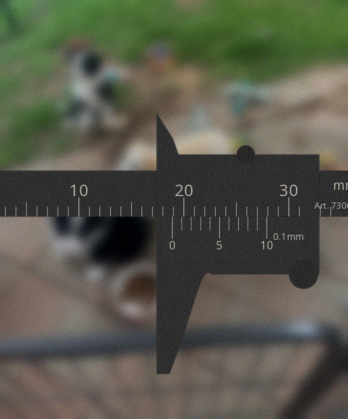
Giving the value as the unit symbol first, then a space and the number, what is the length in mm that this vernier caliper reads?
mm 18.9
